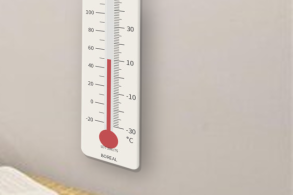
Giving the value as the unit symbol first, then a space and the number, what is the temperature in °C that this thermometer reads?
°C 10
